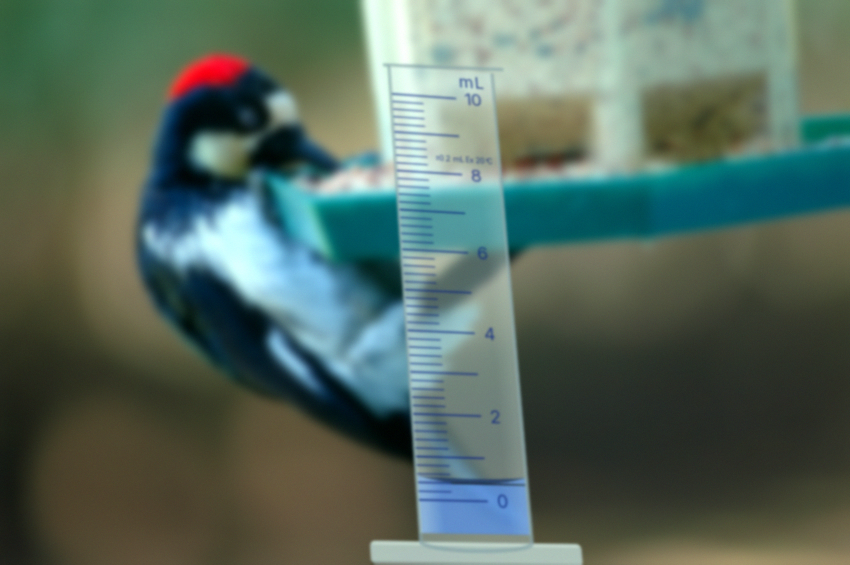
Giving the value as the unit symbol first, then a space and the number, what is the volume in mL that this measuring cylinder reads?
mL 0.4
